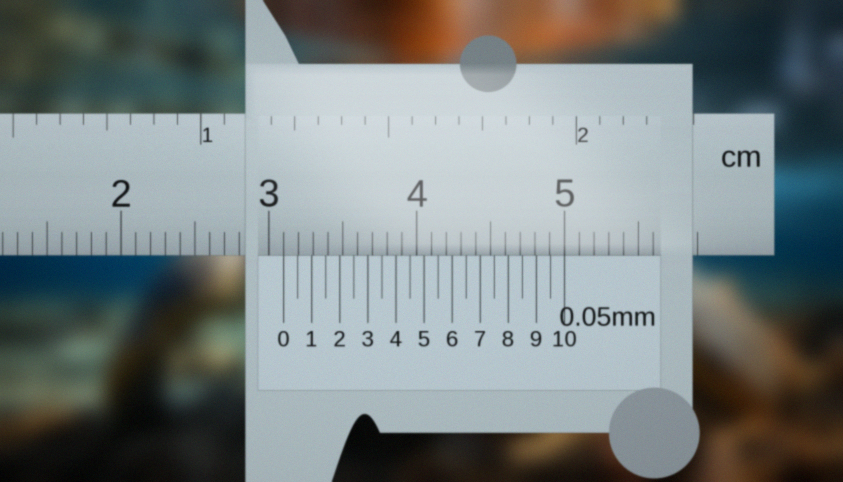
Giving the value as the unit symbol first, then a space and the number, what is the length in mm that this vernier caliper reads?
mm 31.0
